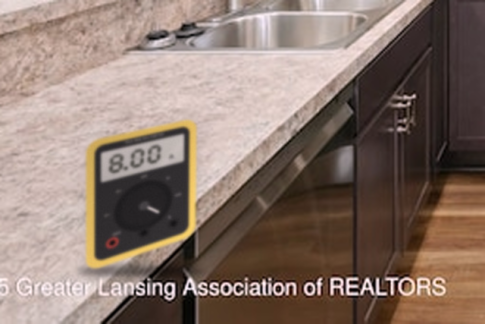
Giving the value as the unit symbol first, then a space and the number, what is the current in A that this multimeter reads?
A 8.00
